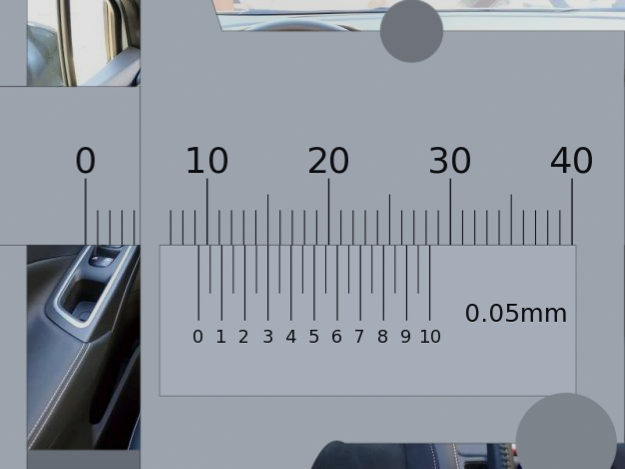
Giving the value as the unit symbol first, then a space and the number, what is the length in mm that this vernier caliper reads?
mm 9.3
